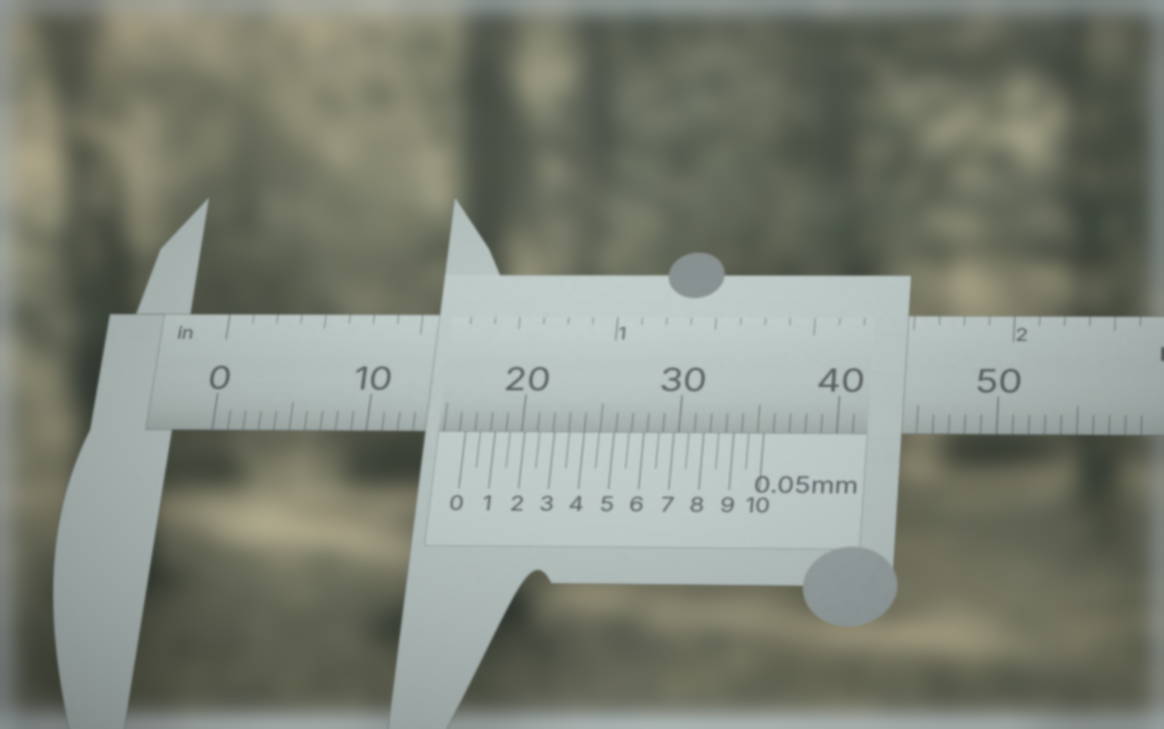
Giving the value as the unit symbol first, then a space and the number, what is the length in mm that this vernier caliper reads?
mm 16.4
